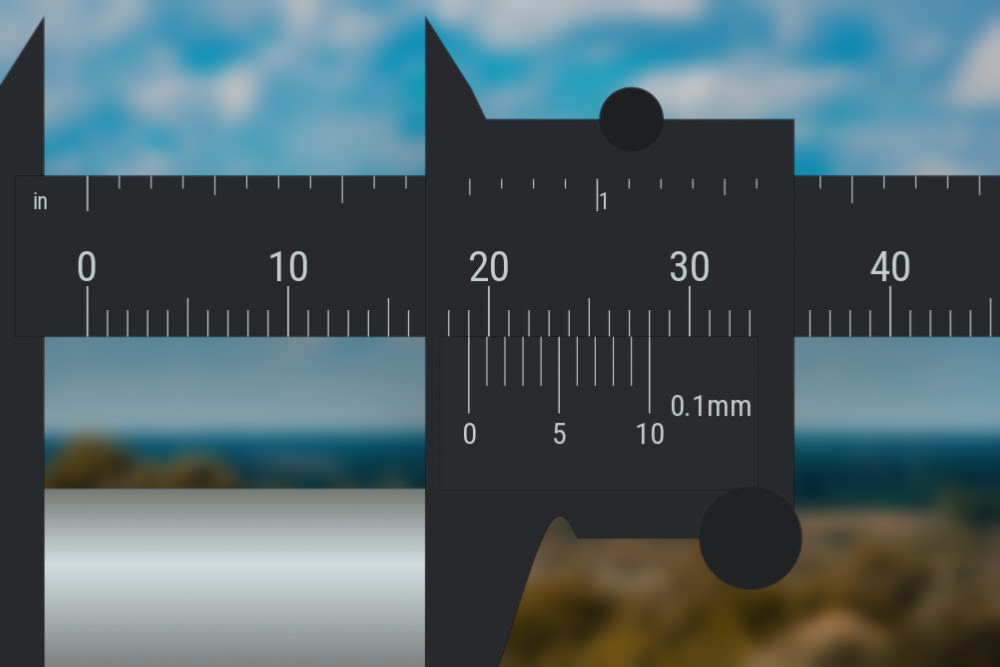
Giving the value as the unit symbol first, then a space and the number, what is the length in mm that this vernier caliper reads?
mm 19.0
